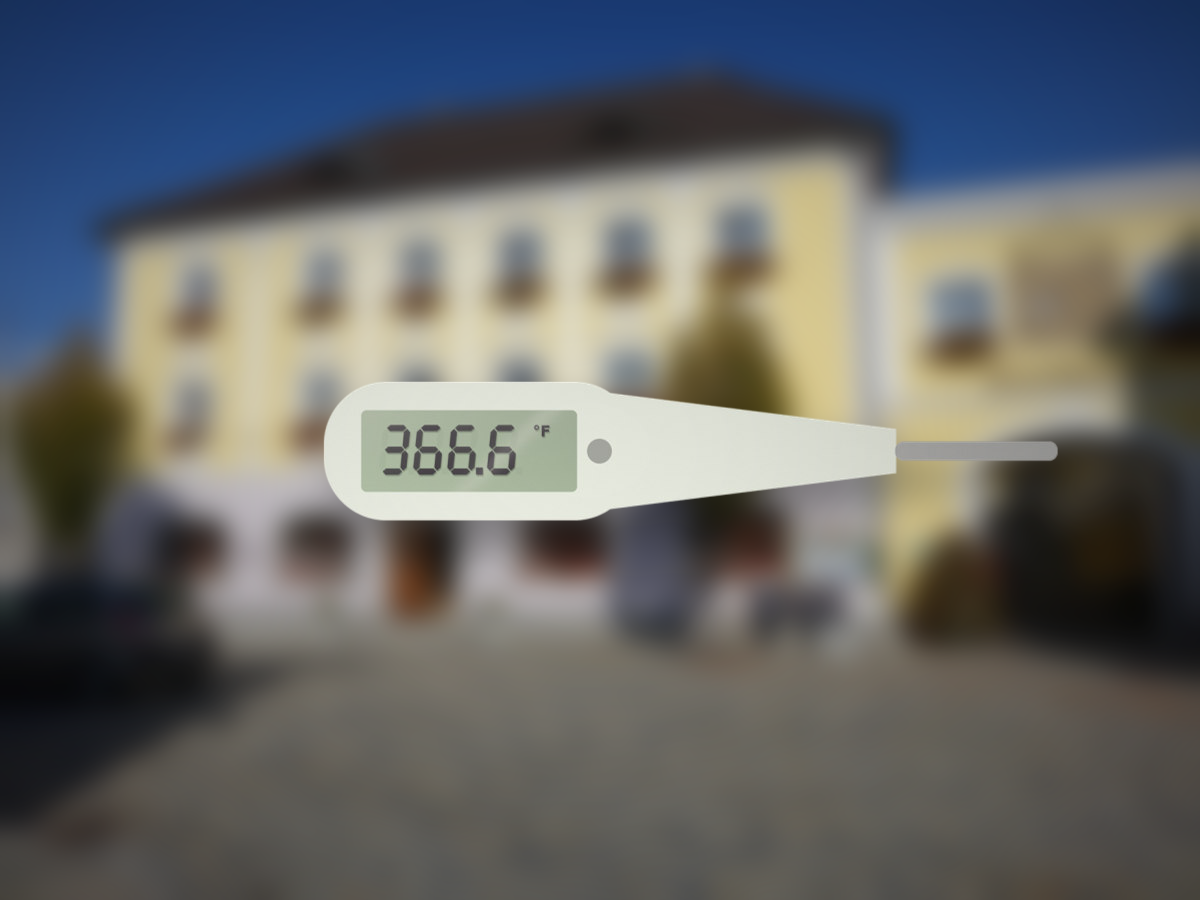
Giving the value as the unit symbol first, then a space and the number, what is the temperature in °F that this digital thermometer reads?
°F 366.6
